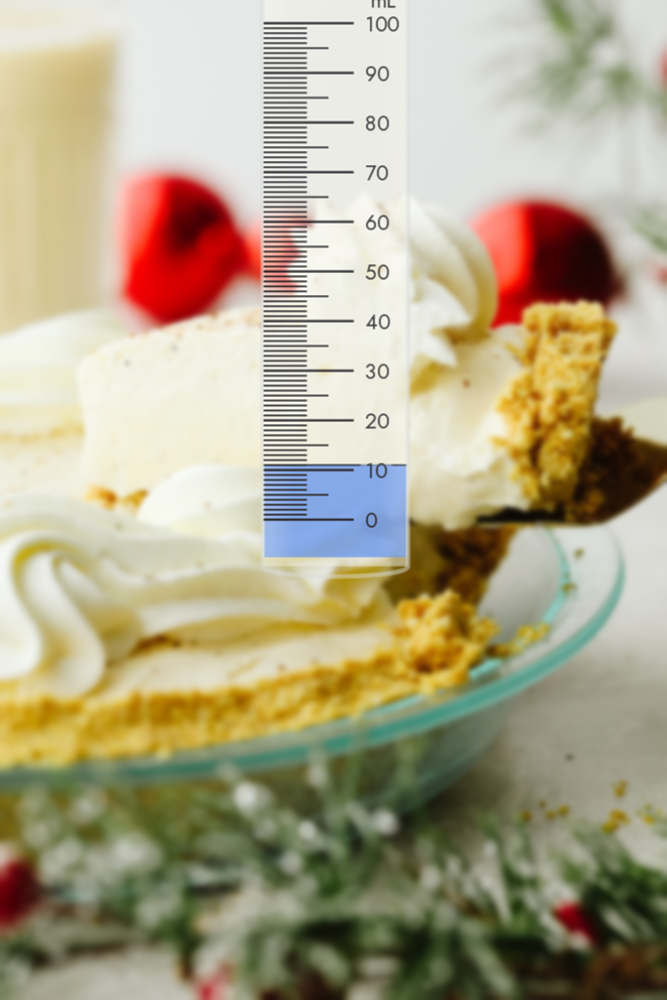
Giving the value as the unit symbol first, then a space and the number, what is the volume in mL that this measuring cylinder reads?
mL 11
